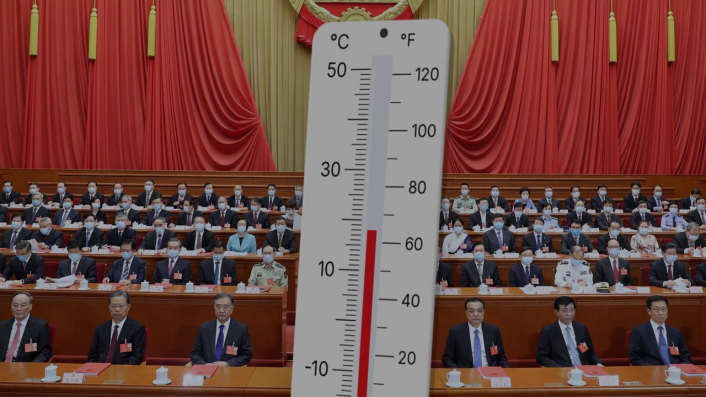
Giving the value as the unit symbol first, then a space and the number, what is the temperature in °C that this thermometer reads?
°C 18
